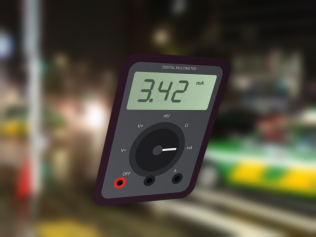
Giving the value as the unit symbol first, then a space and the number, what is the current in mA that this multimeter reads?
mA 3.42
